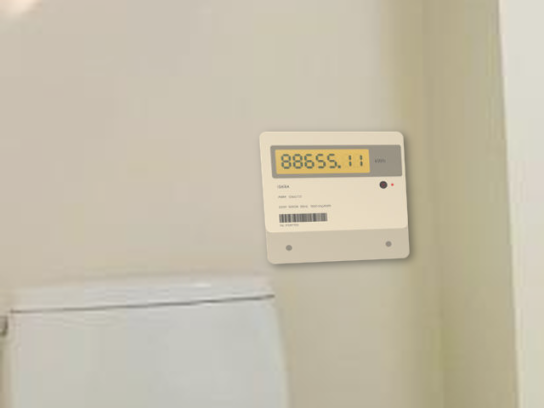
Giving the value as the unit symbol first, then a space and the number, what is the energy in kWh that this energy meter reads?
kWh 88655.11
